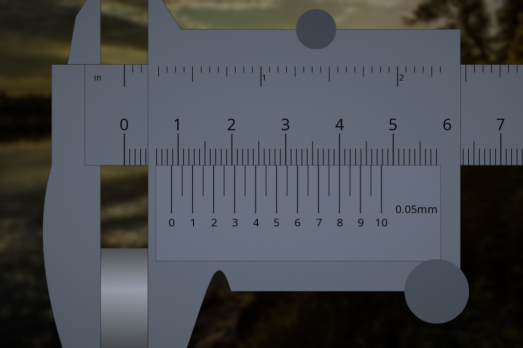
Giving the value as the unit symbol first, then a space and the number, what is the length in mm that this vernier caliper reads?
mm 8.8
